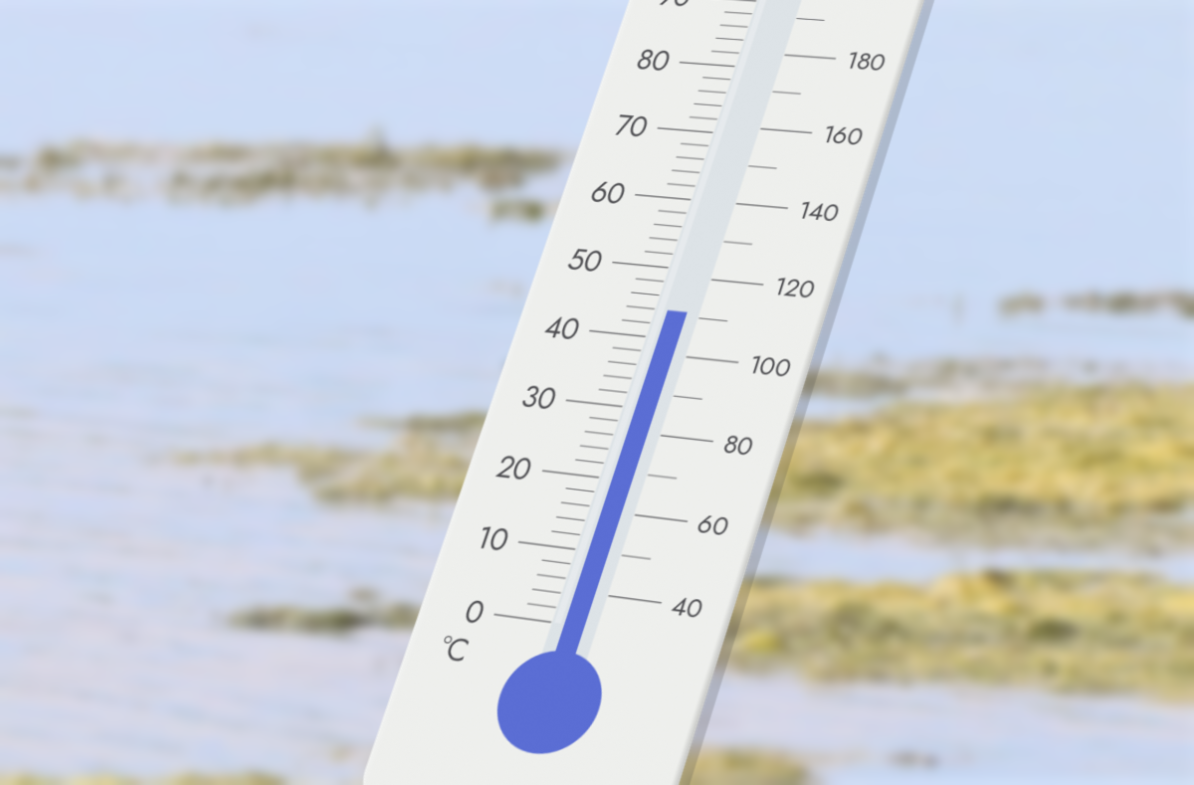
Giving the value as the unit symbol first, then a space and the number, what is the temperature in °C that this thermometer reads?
°C 44
